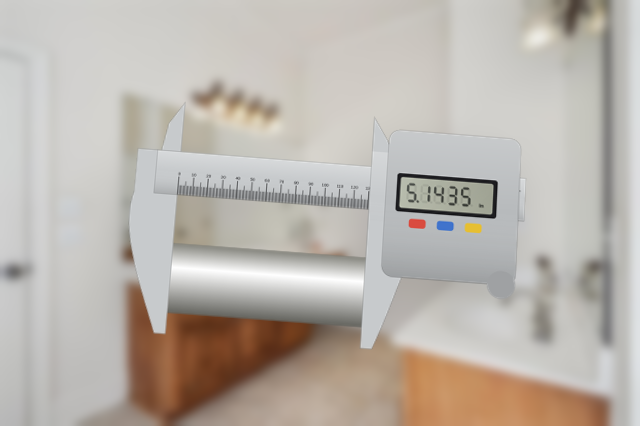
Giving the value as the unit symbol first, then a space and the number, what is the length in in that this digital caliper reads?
in 5.1435
